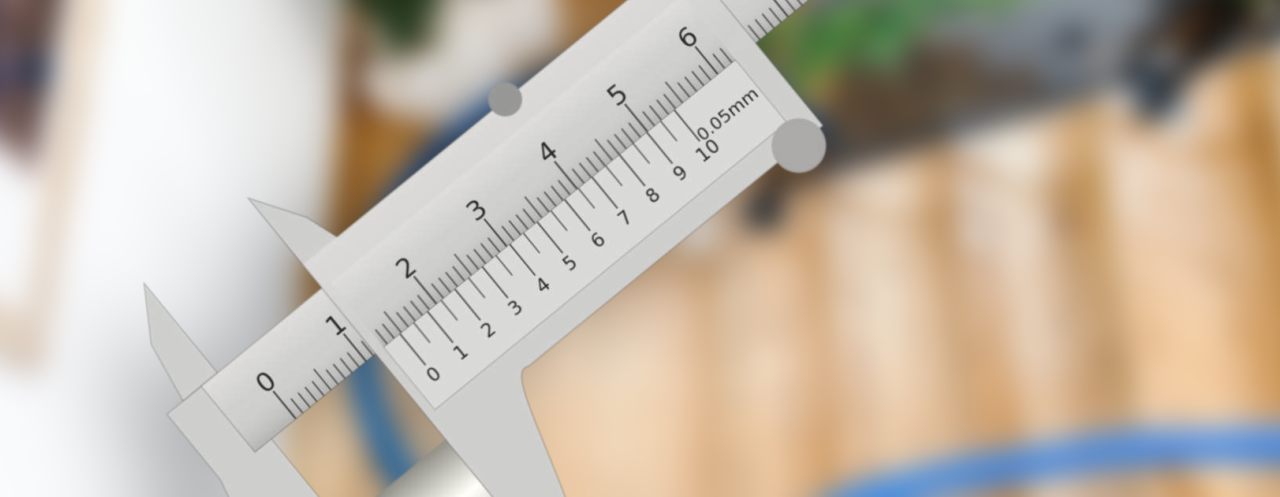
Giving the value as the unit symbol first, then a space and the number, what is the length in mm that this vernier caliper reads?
mm 14.8
